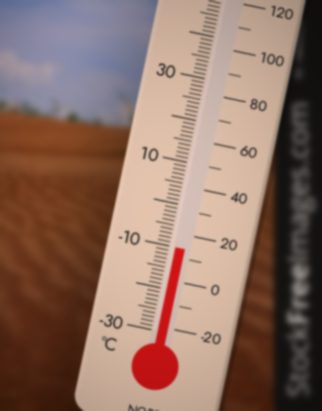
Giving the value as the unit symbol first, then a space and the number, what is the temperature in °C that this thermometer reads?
°C -10
